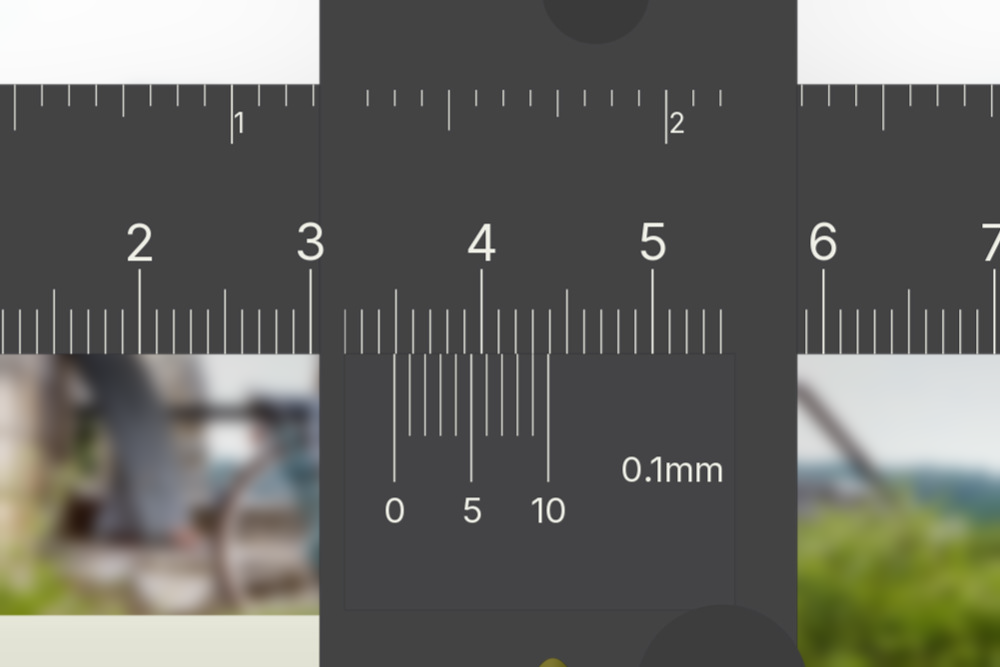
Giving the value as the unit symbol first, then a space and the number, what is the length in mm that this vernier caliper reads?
mm 34.9
